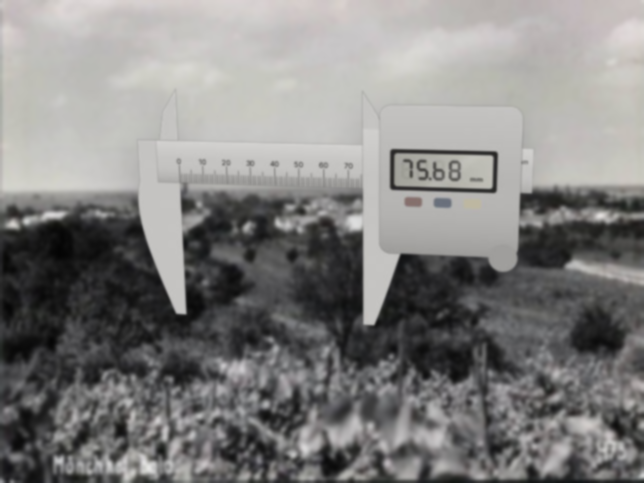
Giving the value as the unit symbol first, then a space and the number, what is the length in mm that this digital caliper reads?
mm 75.68
